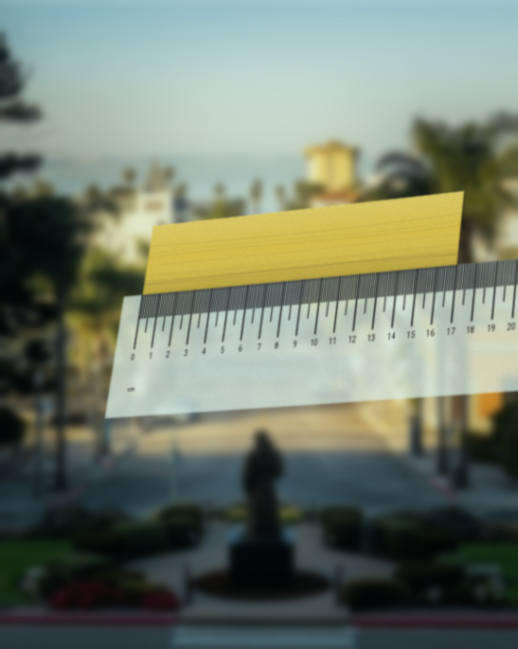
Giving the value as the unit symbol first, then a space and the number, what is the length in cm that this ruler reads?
cm 17
